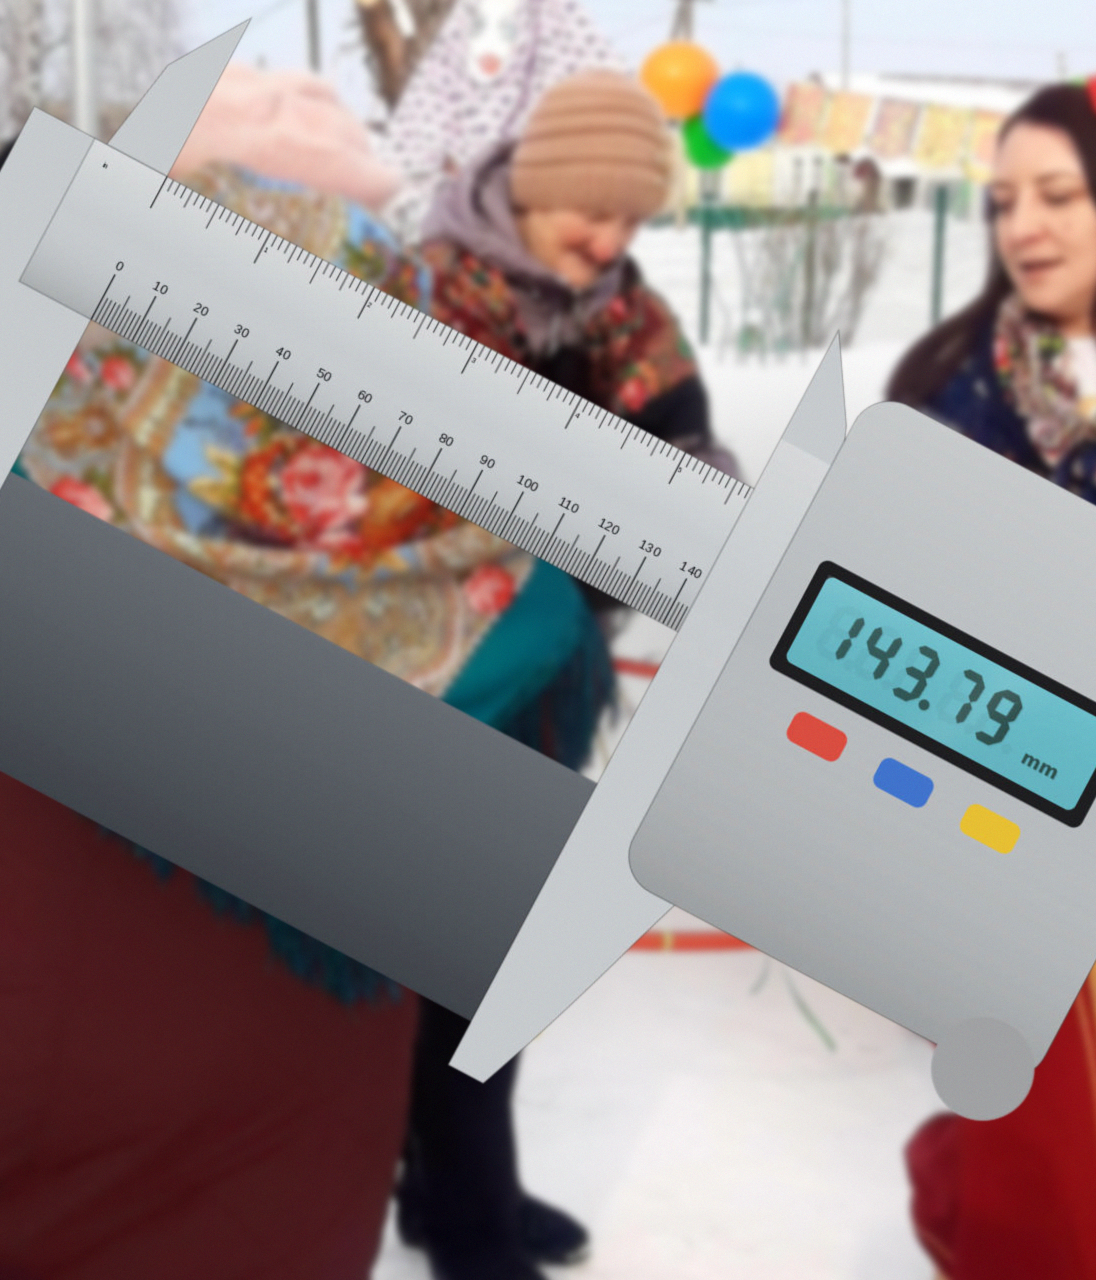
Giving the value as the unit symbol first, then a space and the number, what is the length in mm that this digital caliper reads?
mm 143.79
